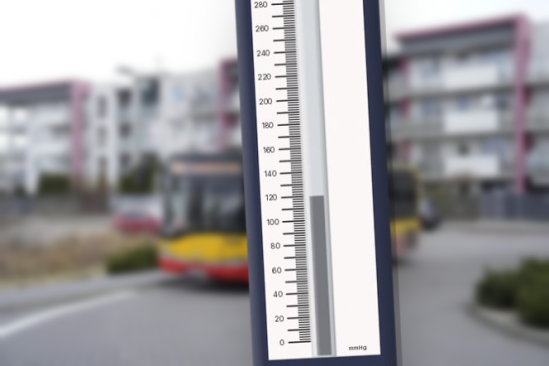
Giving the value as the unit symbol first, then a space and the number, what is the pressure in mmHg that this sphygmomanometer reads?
mmHg 120
